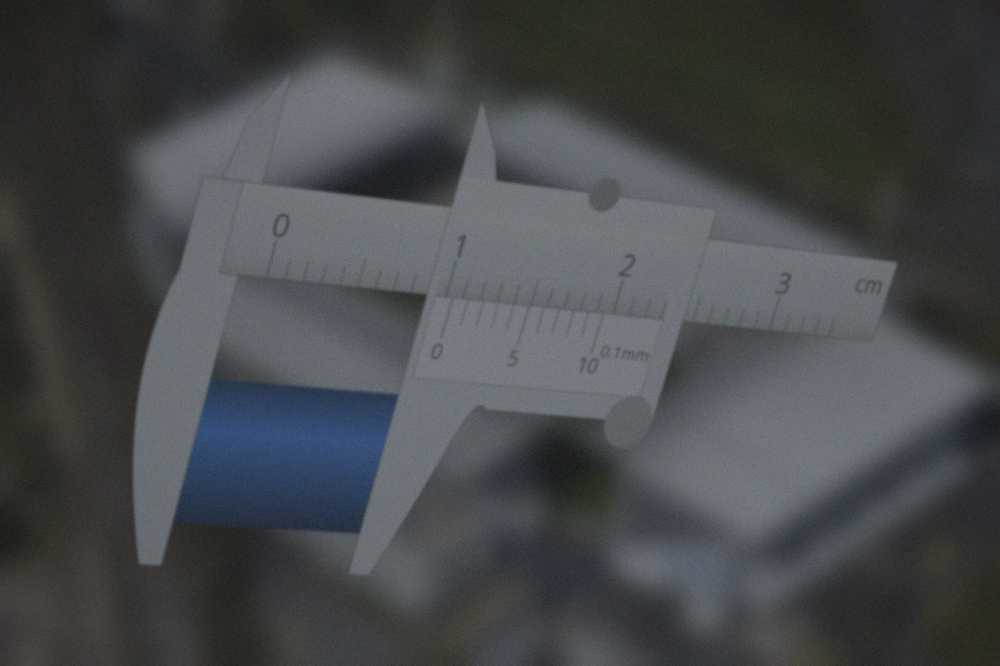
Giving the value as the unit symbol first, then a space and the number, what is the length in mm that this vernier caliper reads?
mm 10.4
